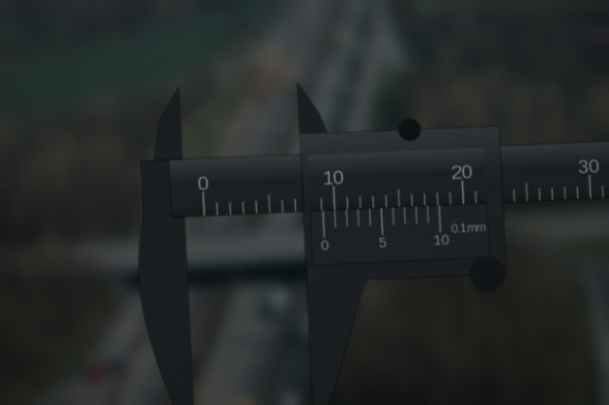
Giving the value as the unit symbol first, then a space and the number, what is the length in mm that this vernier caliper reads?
mm 9.1
